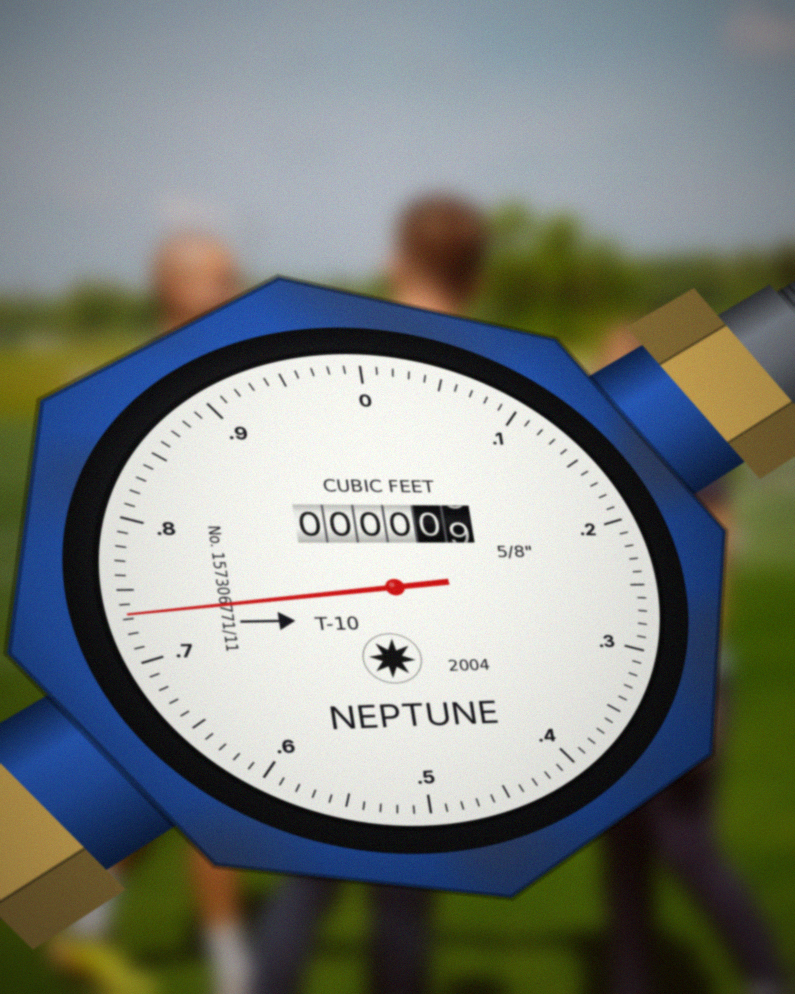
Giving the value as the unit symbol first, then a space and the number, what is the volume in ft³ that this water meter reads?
ft³ 8.73
